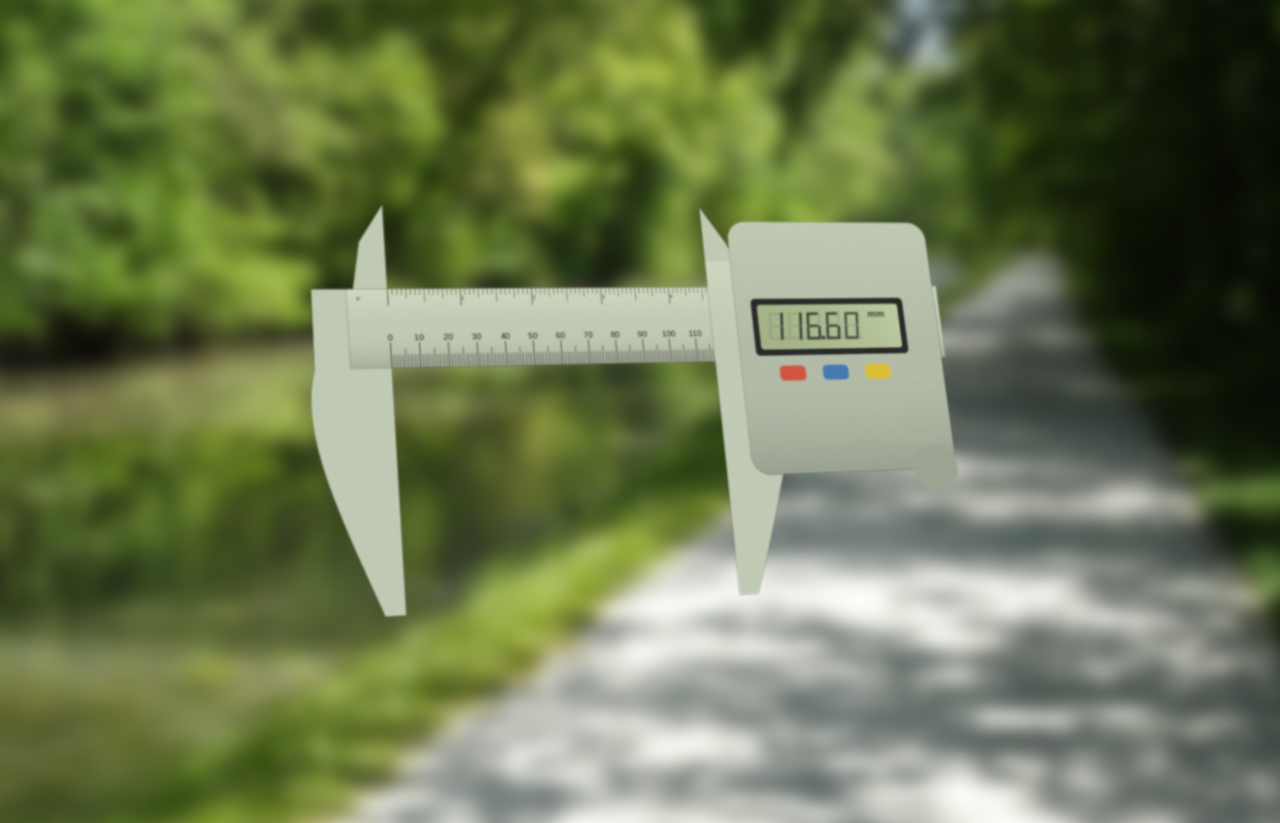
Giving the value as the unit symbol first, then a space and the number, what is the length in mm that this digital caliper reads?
mm 116.60
